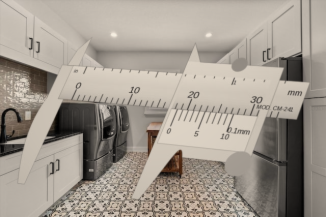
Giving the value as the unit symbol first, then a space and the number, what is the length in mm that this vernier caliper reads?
mm 18.4
